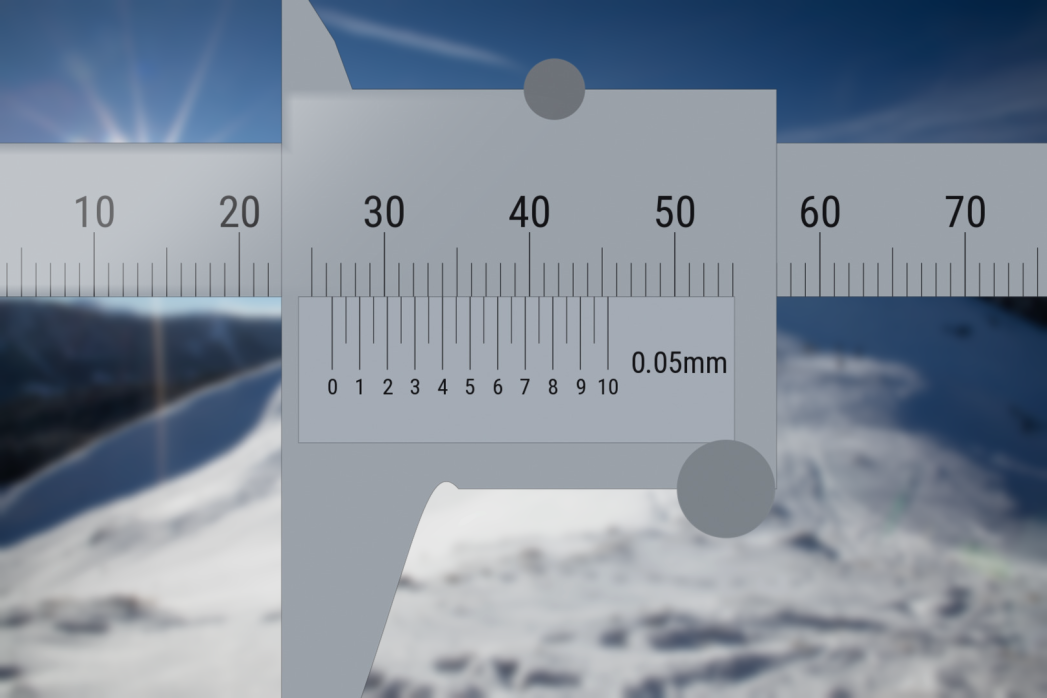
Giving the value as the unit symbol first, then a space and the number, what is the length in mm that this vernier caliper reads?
mm 26.4
